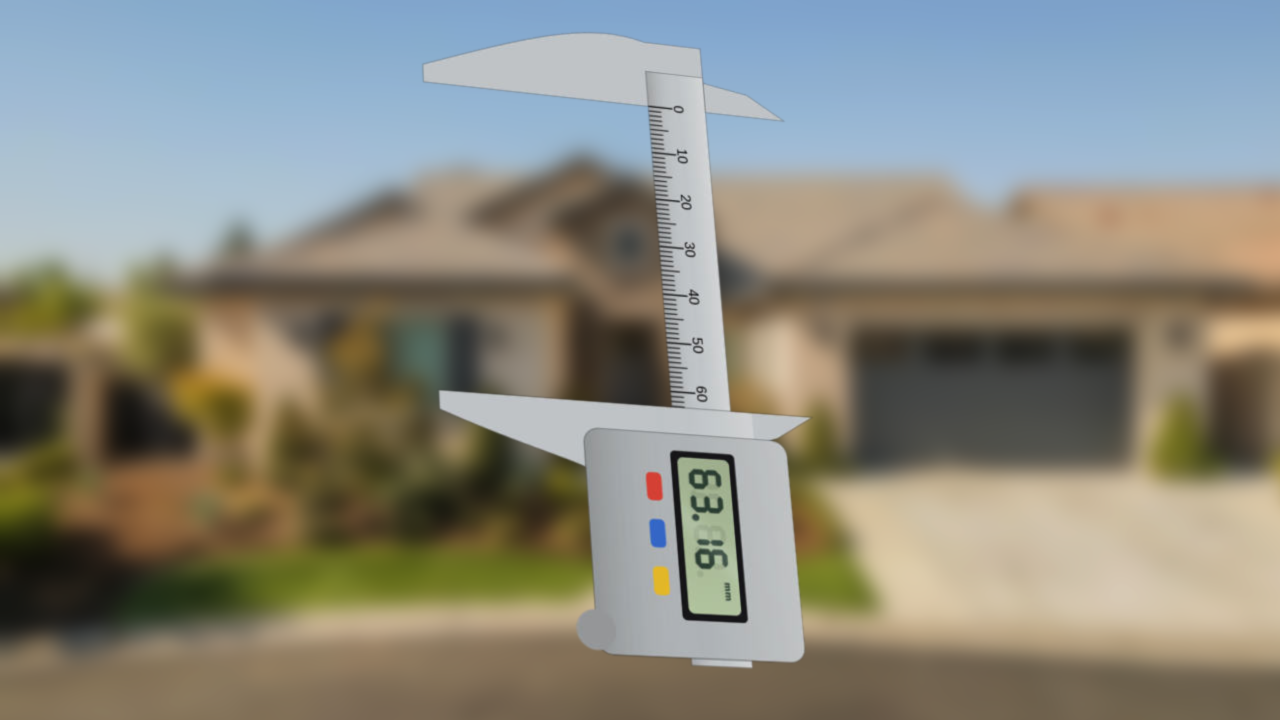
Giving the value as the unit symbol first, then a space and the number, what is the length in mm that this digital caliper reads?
mm 63.16
